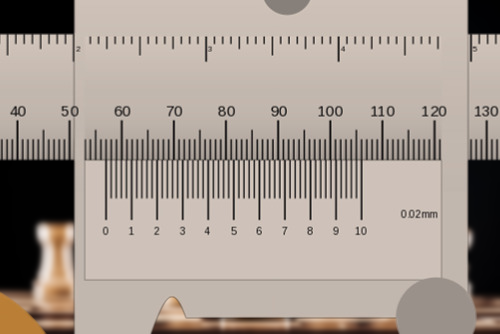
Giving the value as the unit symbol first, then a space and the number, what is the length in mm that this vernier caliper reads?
mm 57.0
